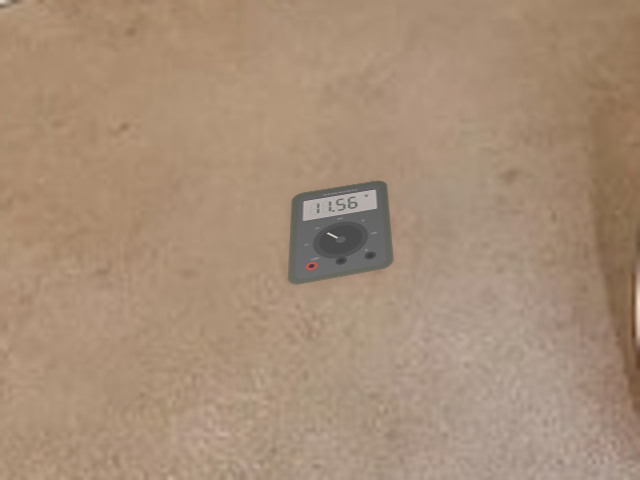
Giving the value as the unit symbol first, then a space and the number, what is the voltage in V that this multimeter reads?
V 11.56
